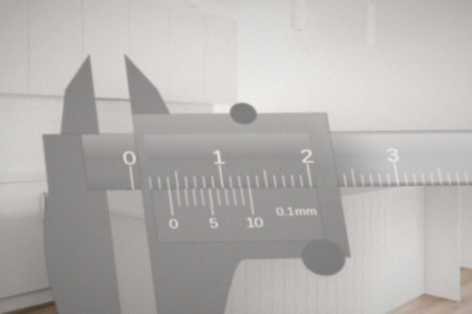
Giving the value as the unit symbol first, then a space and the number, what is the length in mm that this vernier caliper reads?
mm 4.0
